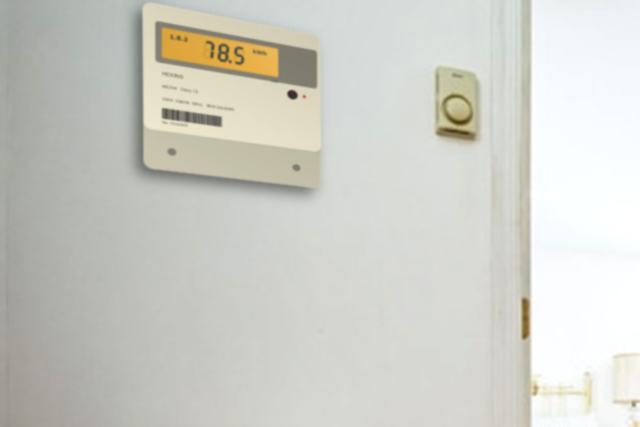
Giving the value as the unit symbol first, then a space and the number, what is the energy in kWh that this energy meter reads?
kWh 78.5
